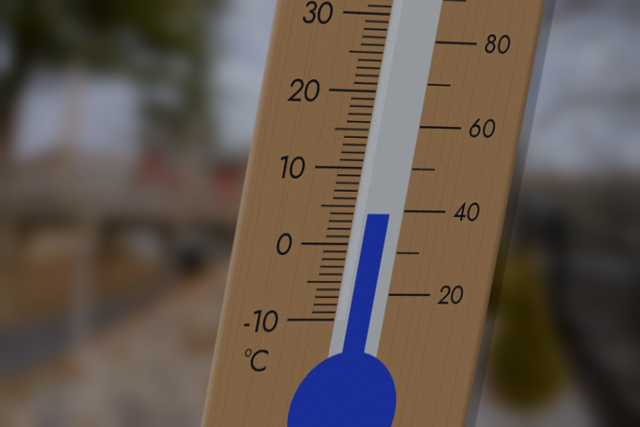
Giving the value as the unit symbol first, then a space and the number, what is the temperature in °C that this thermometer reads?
°C 4
